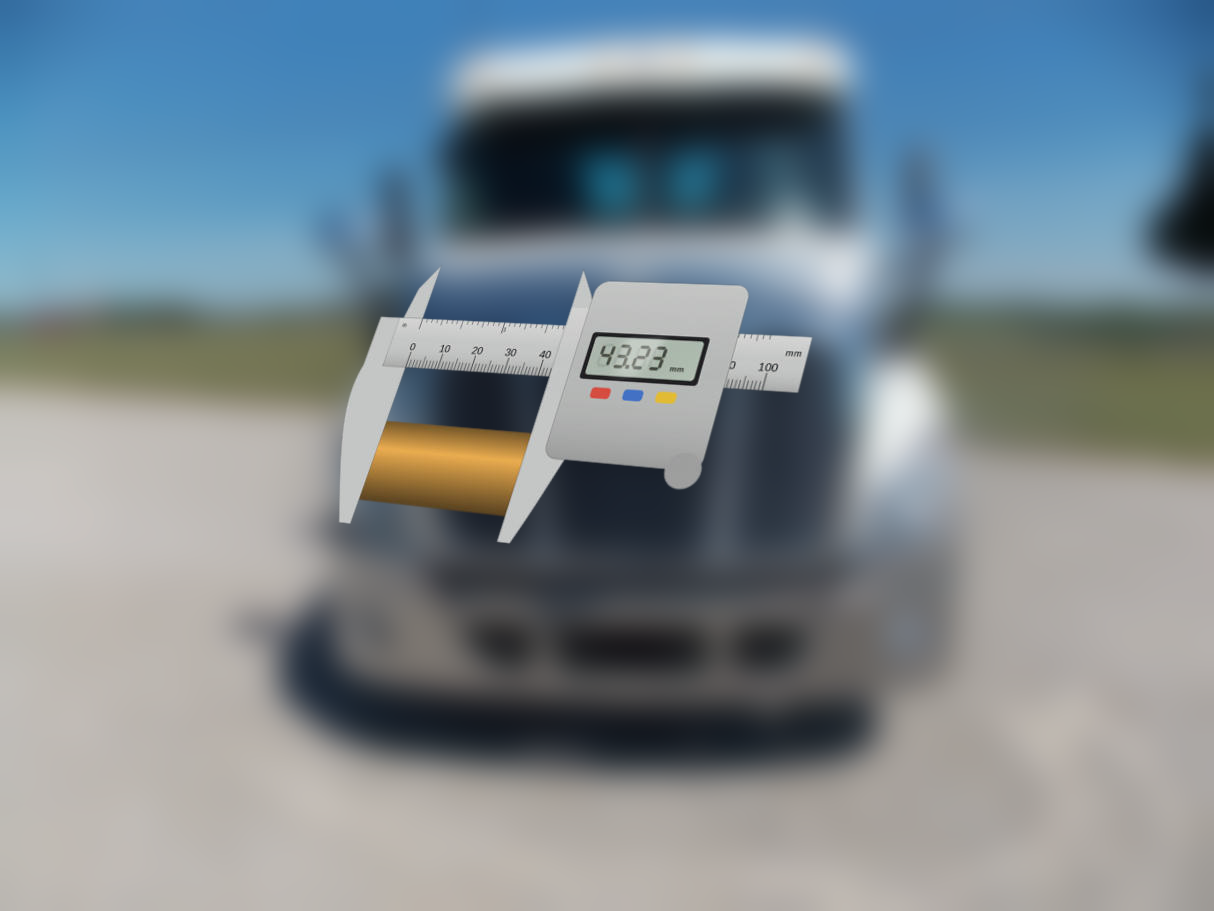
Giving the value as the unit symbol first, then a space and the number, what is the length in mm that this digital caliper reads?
mm 43.23
